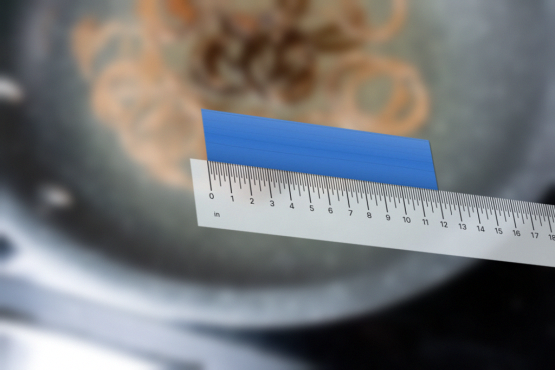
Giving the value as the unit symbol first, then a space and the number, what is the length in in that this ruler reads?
in 12
